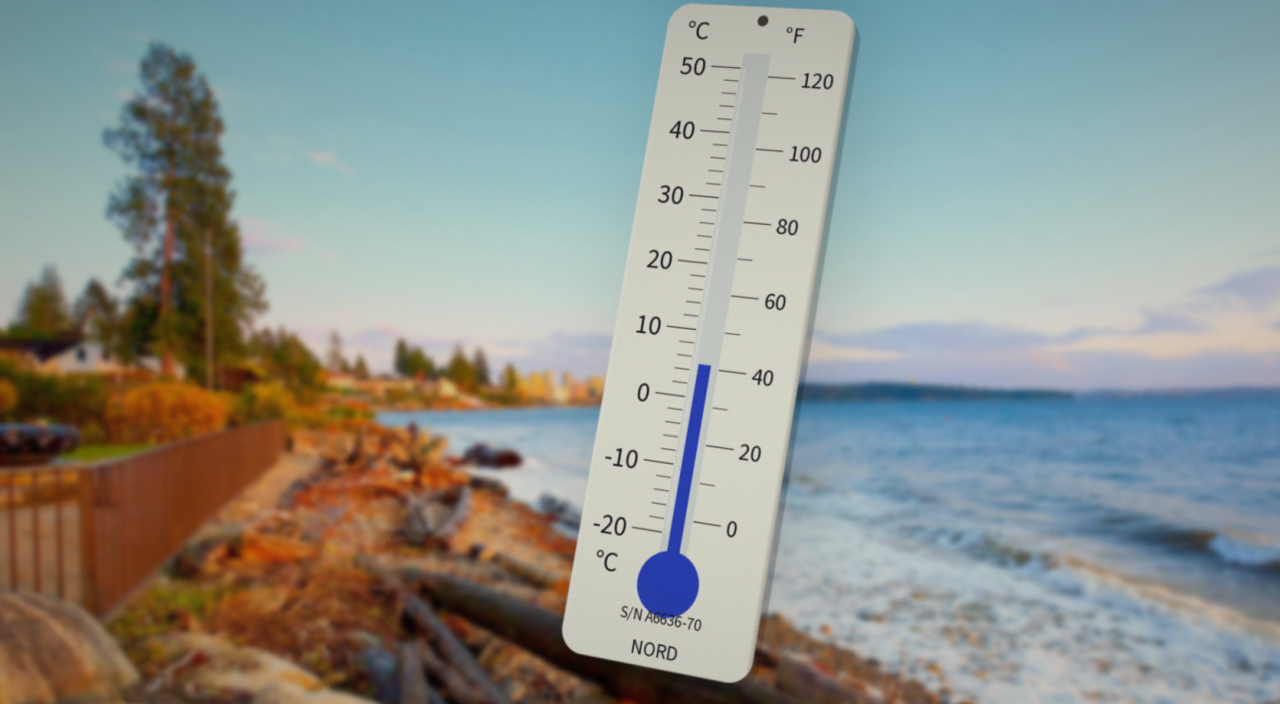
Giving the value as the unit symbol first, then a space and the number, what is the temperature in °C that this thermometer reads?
°C 5
